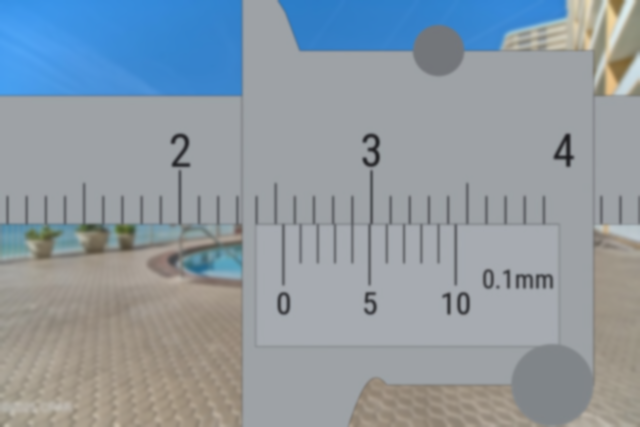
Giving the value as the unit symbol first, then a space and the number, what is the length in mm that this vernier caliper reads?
mm 25.4
